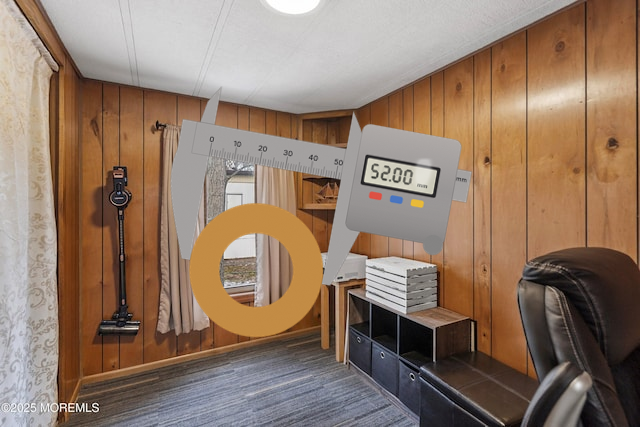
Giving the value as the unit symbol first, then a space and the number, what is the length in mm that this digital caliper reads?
mm 52.00
